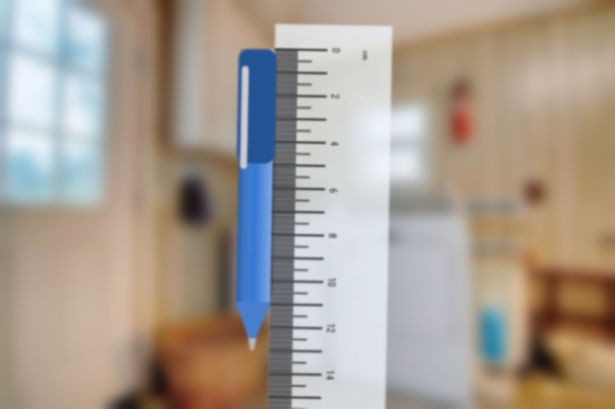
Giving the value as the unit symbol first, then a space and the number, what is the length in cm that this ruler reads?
cm 13
